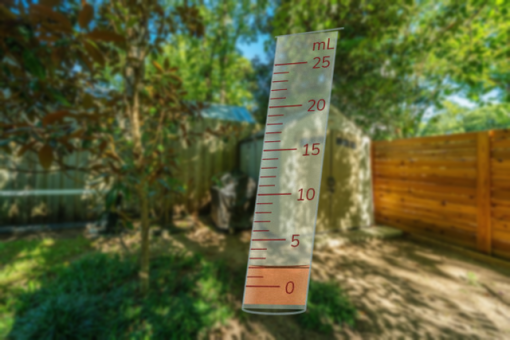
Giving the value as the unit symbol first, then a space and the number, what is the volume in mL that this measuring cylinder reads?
mL 2
